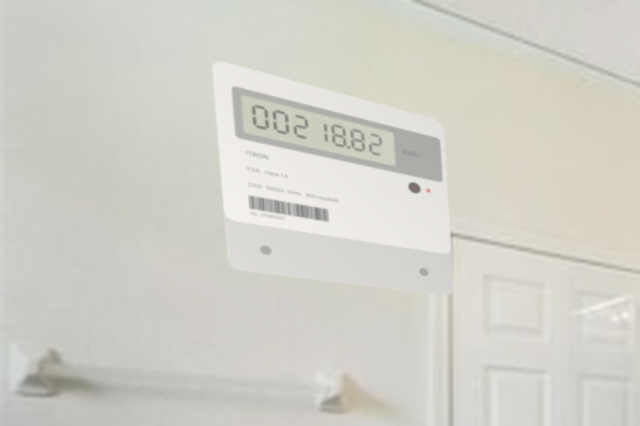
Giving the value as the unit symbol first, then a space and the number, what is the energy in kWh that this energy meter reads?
kWh 218.82
